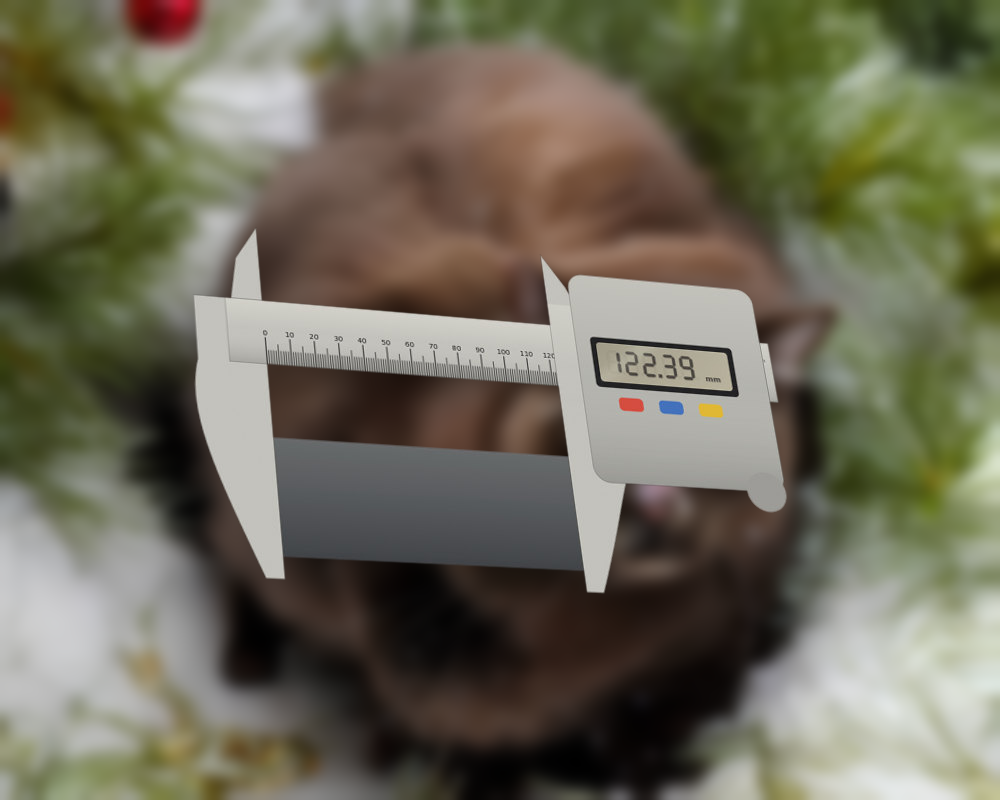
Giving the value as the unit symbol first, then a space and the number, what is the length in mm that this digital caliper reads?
mm 122.39
